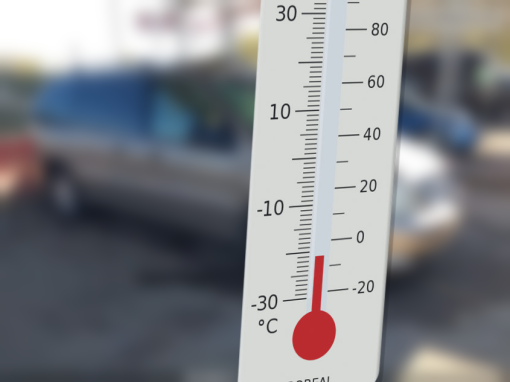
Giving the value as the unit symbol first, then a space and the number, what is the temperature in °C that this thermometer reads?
°C -21
